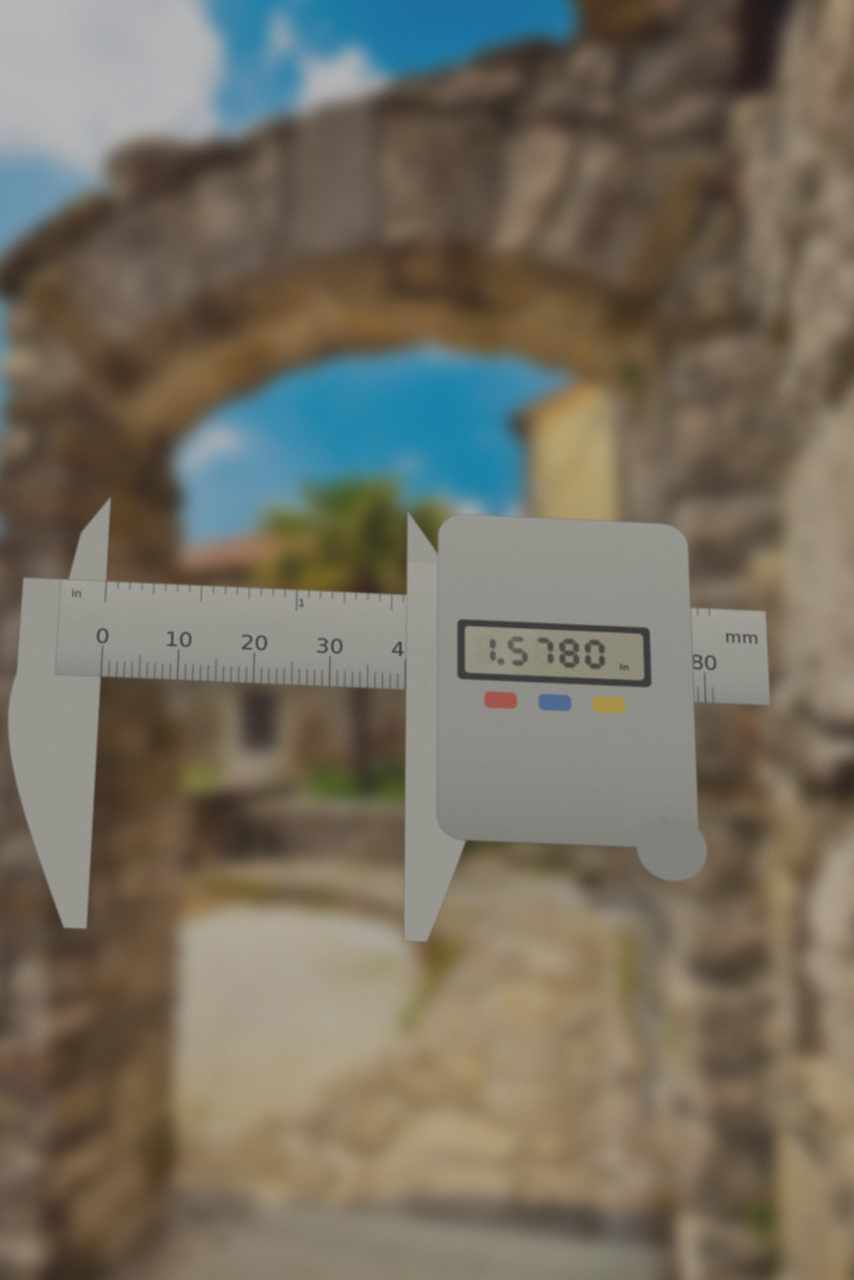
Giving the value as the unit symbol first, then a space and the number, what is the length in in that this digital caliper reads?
in 1.5780
